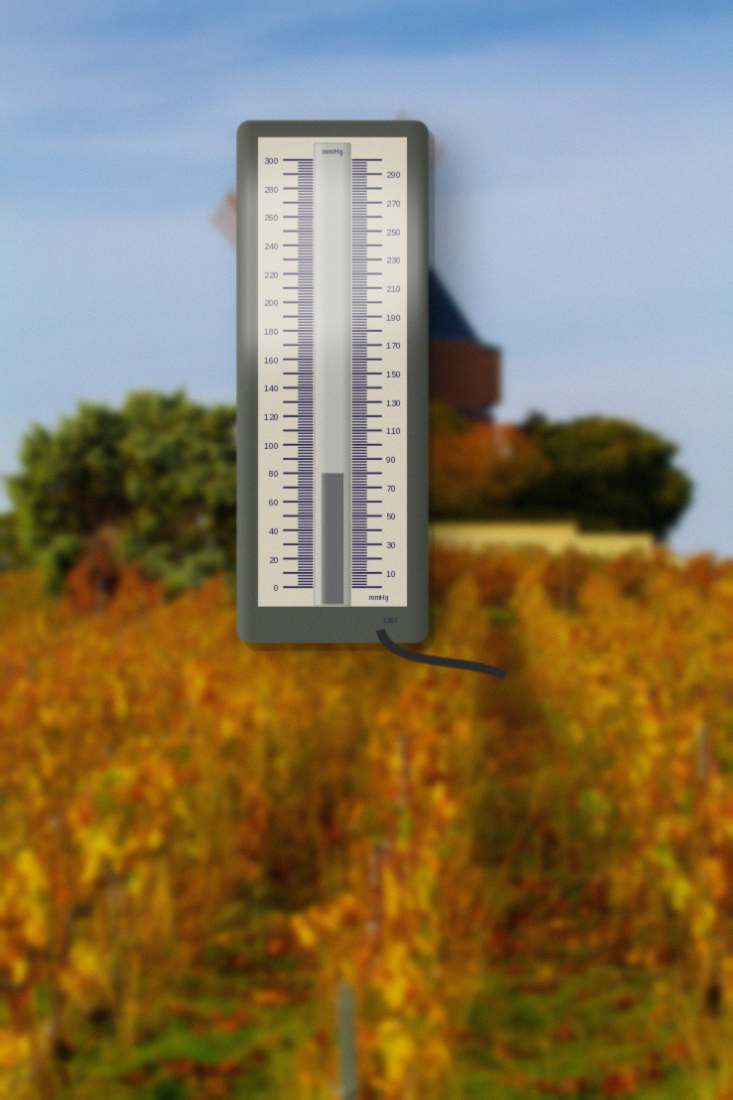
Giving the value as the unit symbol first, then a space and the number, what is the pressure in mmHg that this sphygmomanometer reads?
mmHg 80
